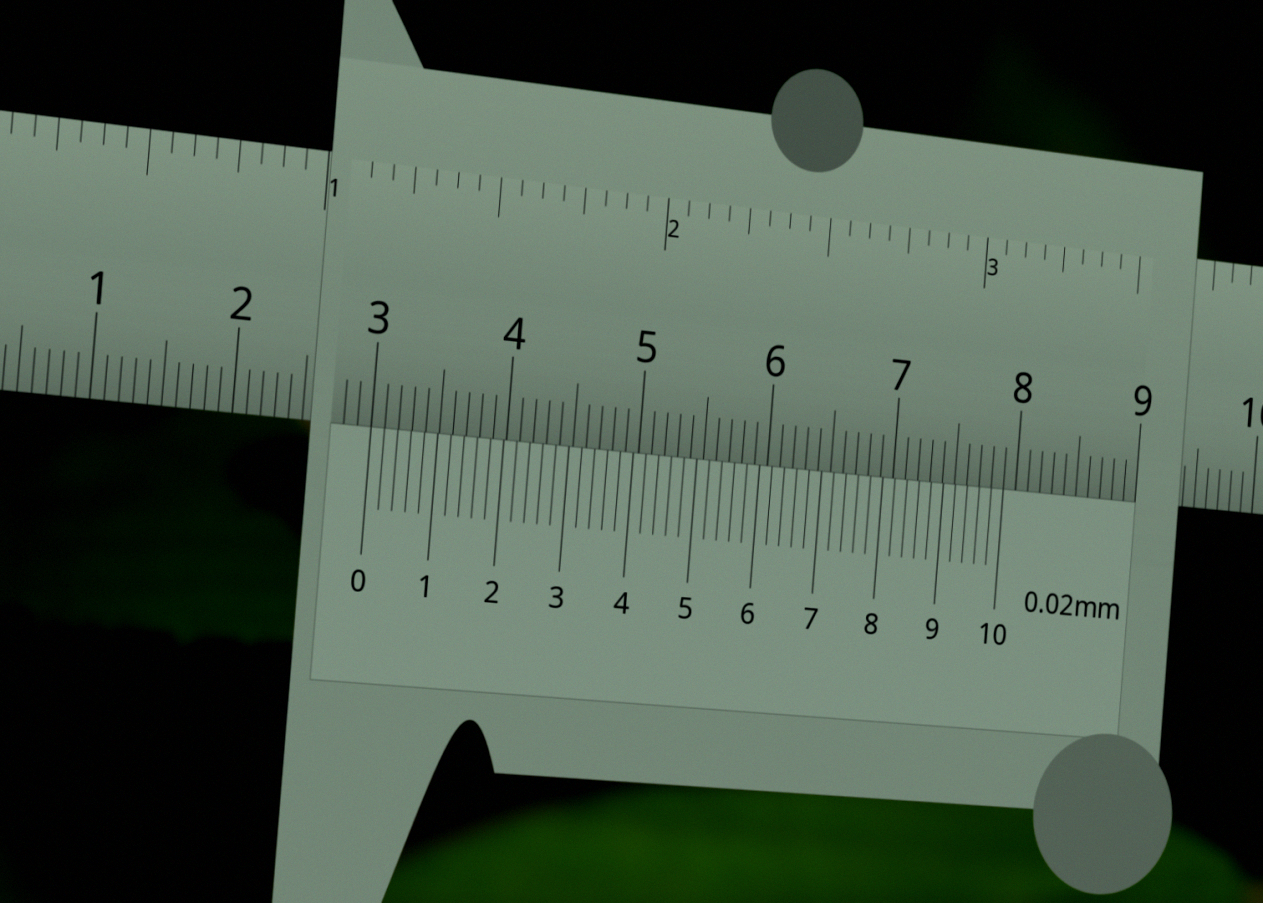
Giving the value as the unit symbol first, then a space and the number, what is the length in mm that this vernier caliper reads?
mm 30.0
